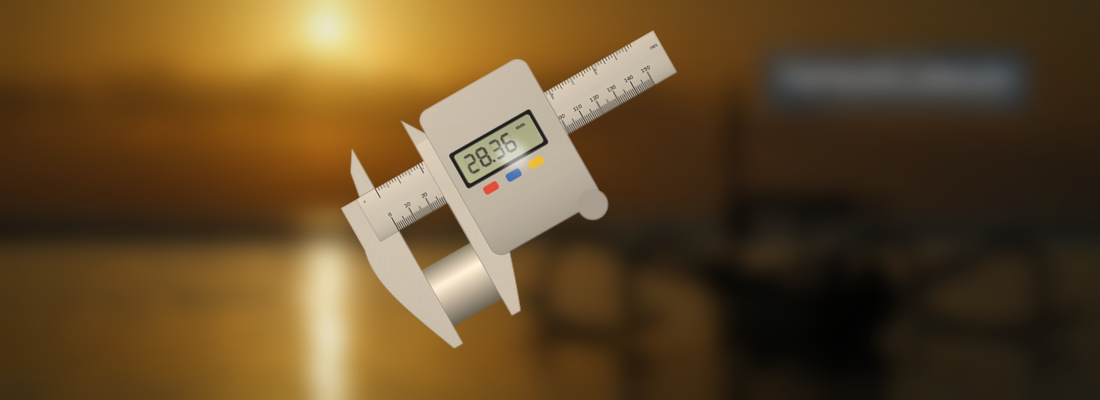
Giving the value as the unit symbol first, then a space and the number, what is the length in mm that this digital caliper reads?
mm 28.36
